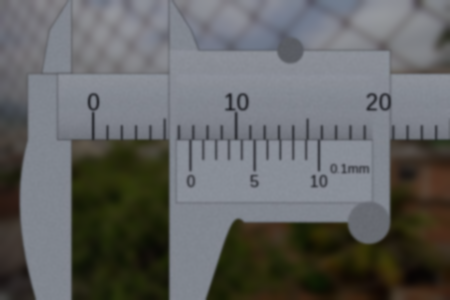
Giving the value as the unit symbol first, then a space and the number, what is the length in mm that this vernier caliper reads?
mm 6.8
